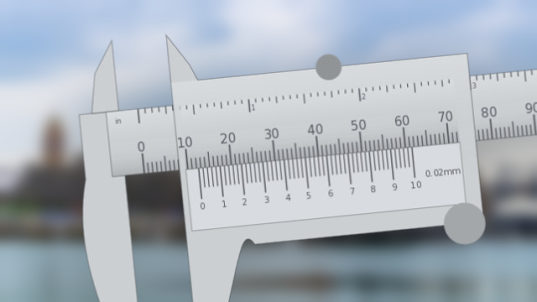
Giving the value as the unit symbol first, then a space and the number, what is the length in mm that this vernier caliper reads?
mm 12.5
